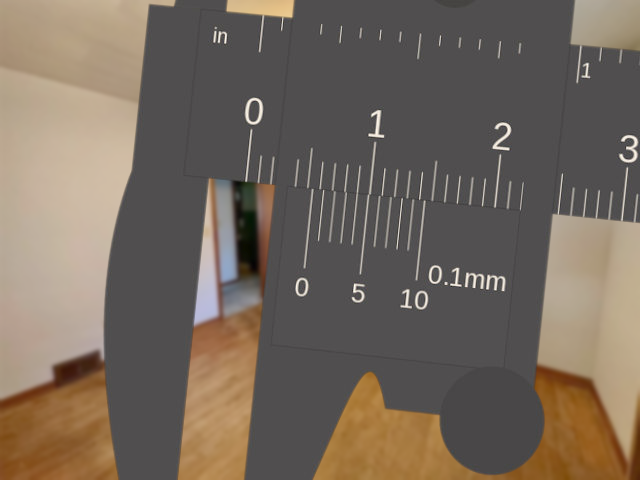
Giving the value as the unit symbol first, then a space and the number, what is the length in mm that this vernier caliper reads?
mm 5.4
